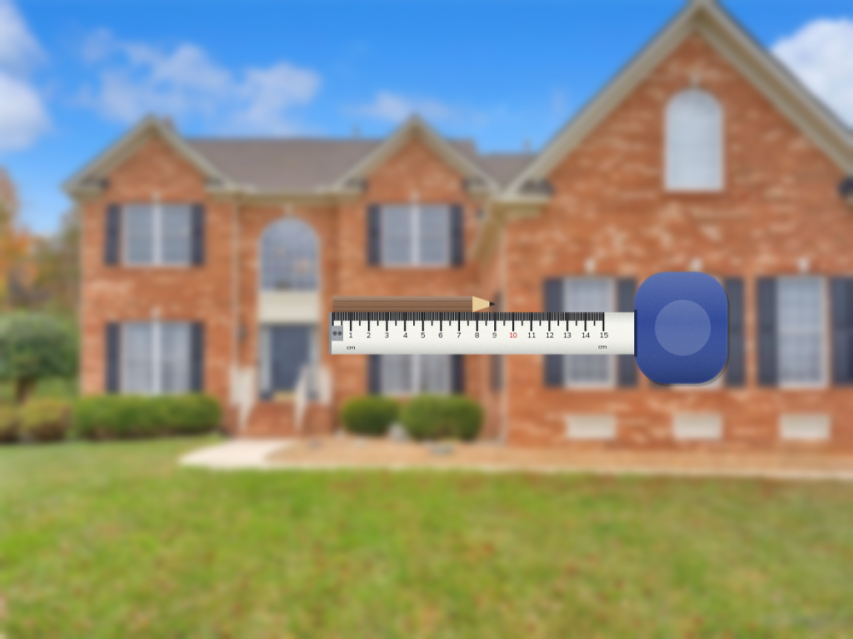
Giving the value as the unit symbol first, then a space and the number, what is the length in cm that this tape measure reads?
cm 9
